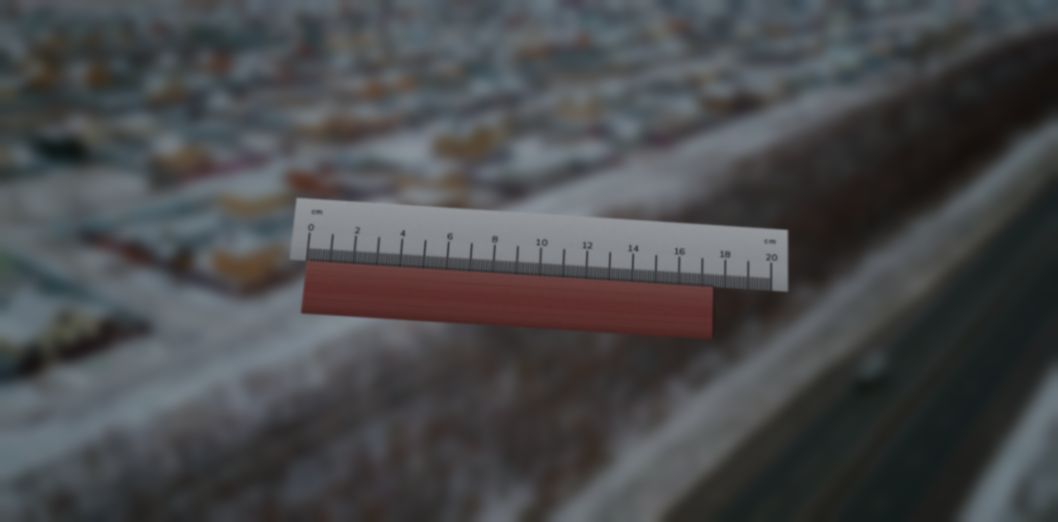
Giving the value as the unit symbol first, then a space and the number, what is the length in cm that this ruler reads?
cm 17.5
